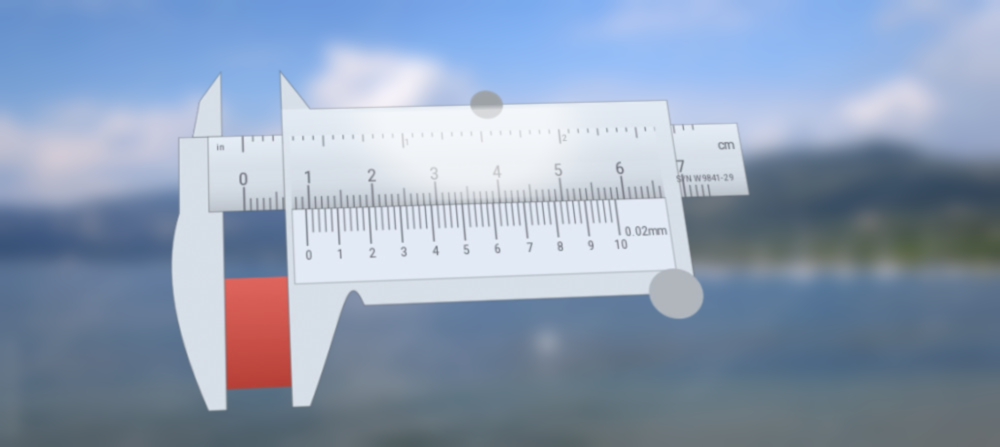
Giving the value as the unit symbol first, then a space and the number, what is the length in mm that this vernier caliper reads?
mm 9.5
